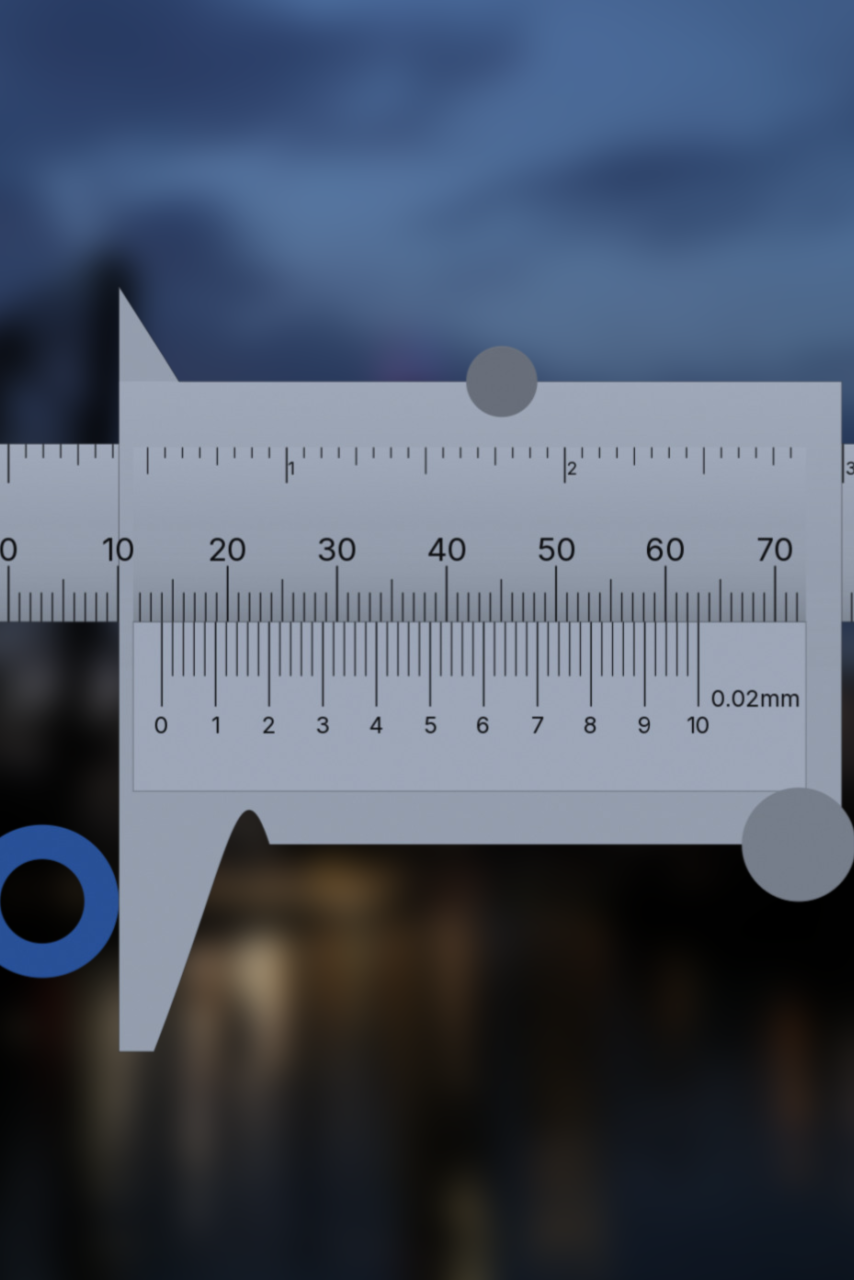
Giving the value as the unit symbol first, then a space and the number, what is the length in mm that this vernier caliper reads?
mm 14.0
